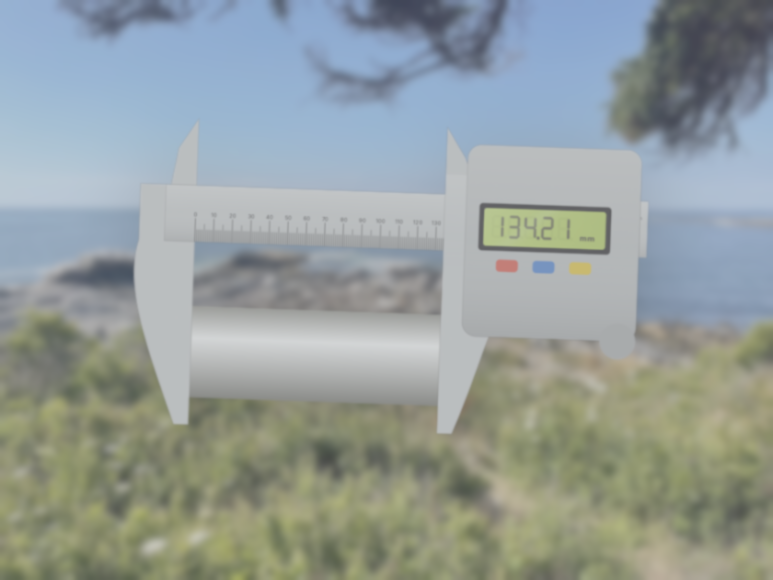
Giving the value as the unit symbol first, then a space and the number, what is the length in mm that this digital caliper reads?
mm 134.21
